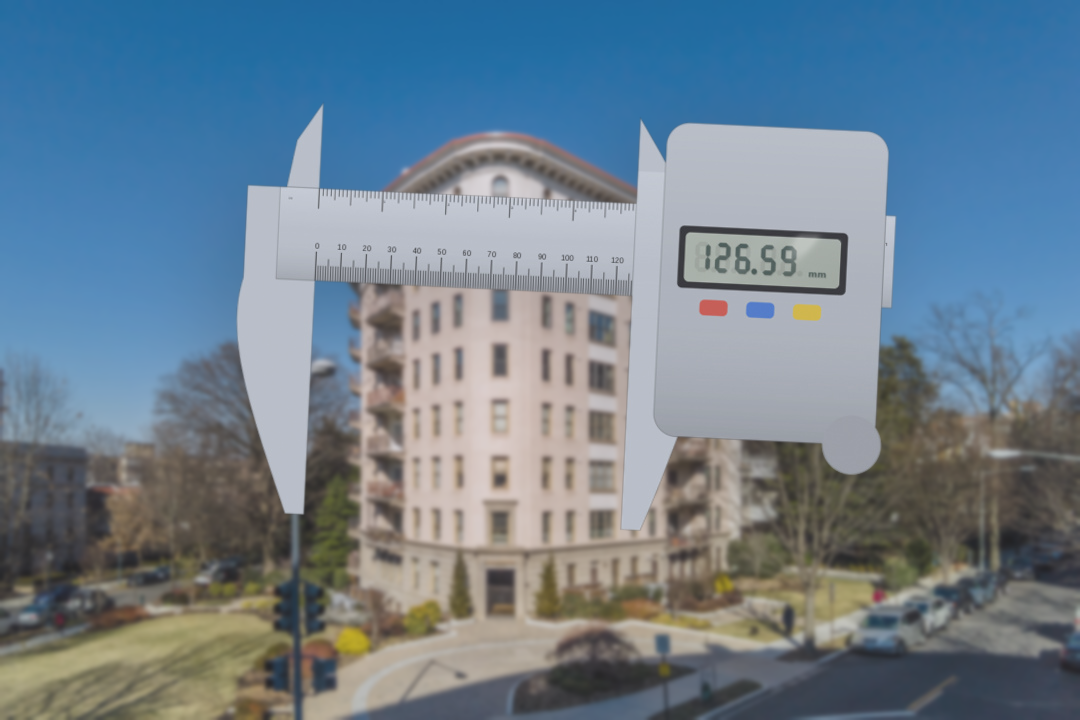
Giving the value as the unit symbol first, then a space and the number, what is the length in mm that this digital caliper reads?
mm 126.59
